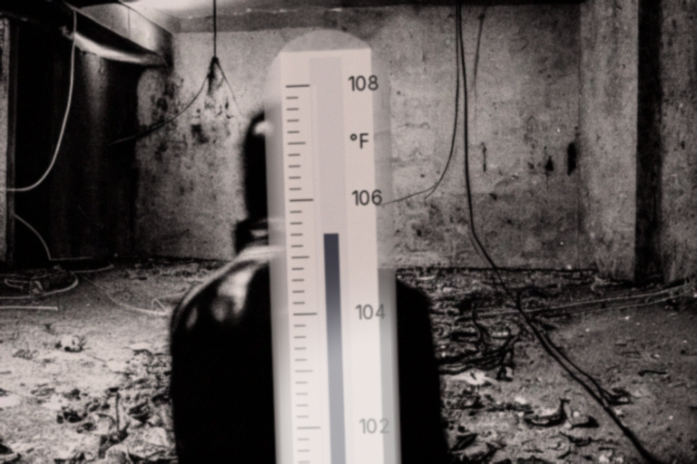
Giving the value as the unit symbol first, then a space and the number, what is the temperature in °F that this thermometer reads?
°F 105.4
